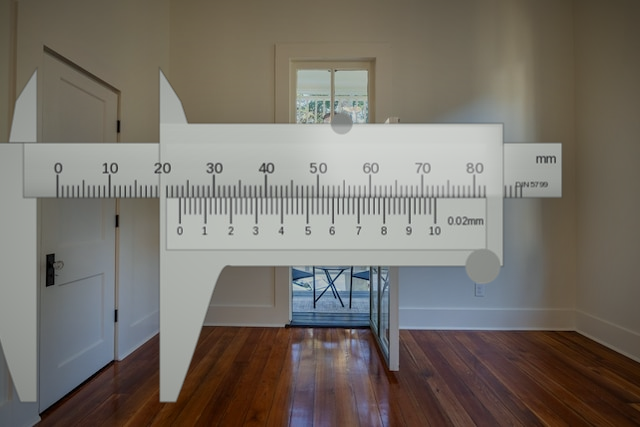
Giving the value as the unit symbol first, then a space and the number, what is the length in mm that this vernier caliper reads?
mm 23.5
